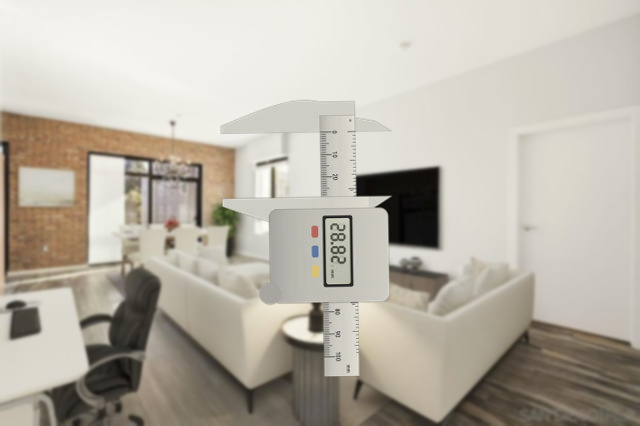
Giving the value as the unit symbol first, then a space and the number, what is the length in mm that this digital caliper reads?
mm 28.82
